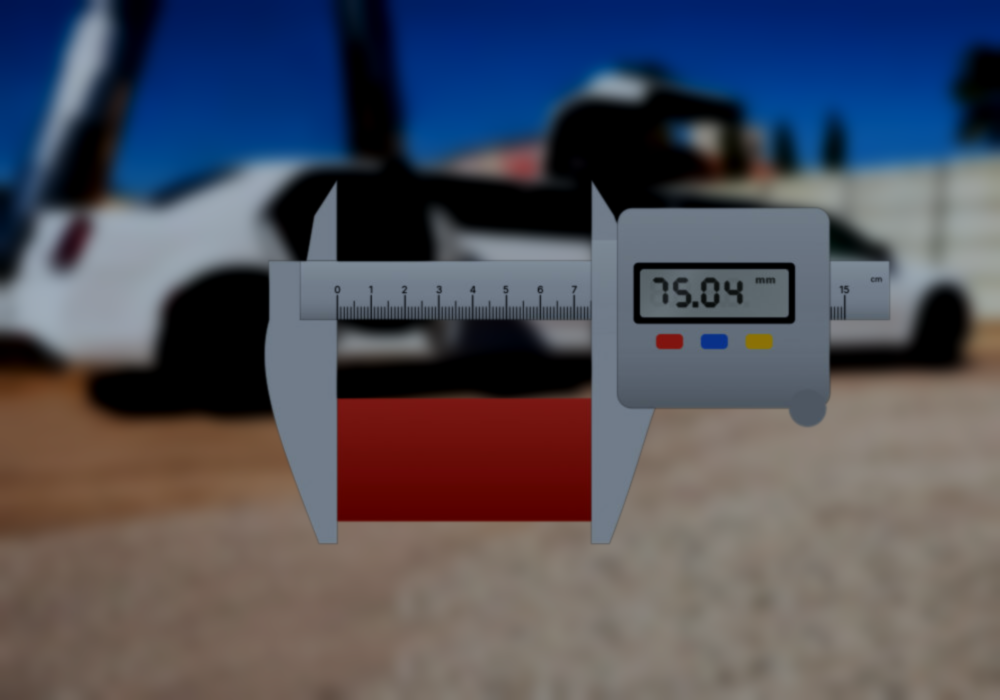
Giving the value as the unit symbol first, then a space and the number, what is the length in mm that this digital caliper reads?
mm 75.04
